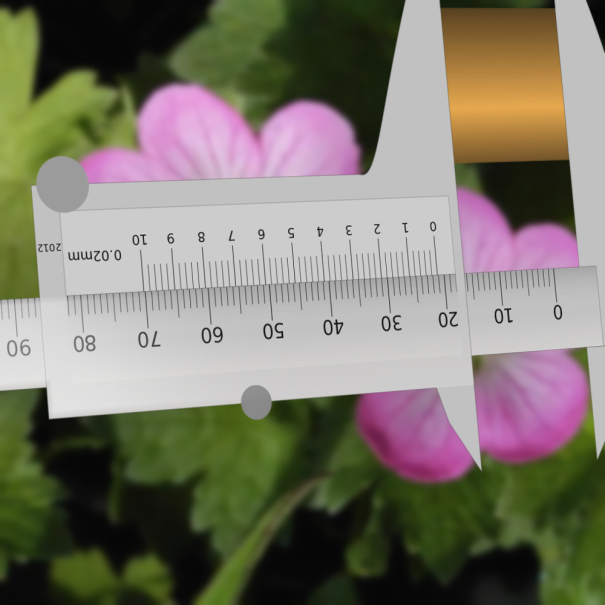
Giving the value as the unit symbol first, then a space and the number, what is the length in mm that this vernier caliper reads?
mm 21.2
